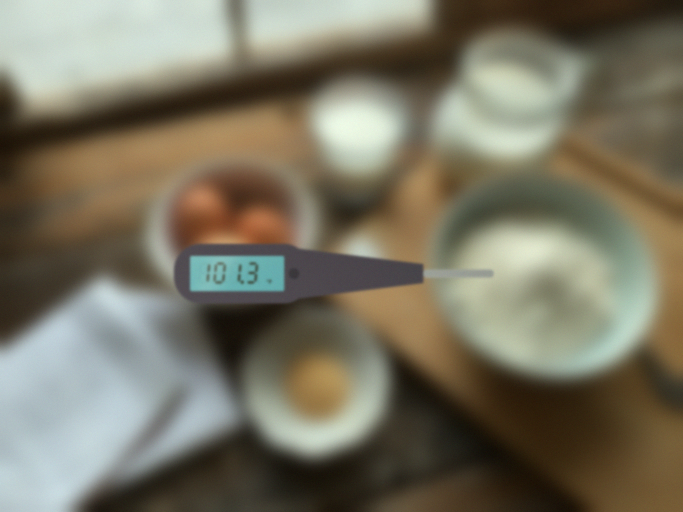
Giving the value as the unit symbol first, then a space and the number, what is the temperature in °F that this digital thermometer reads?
°F 101.3
